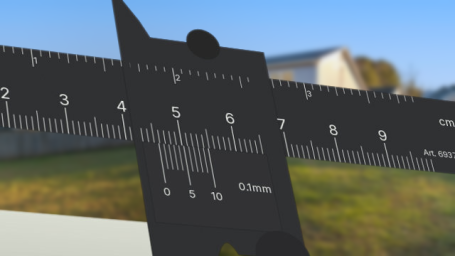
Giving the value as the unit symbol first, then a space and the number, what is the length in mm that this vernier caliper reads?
mm 45.8
